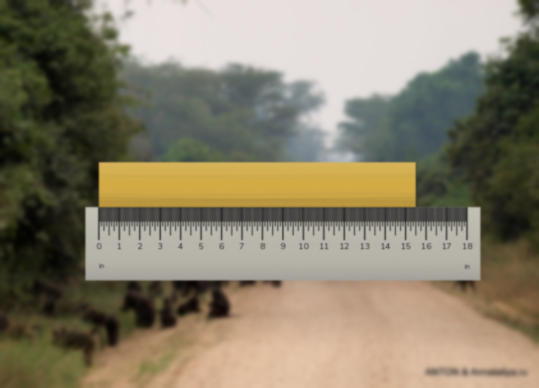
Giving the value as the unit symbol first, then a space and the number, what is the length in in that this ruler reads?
in 15.5
